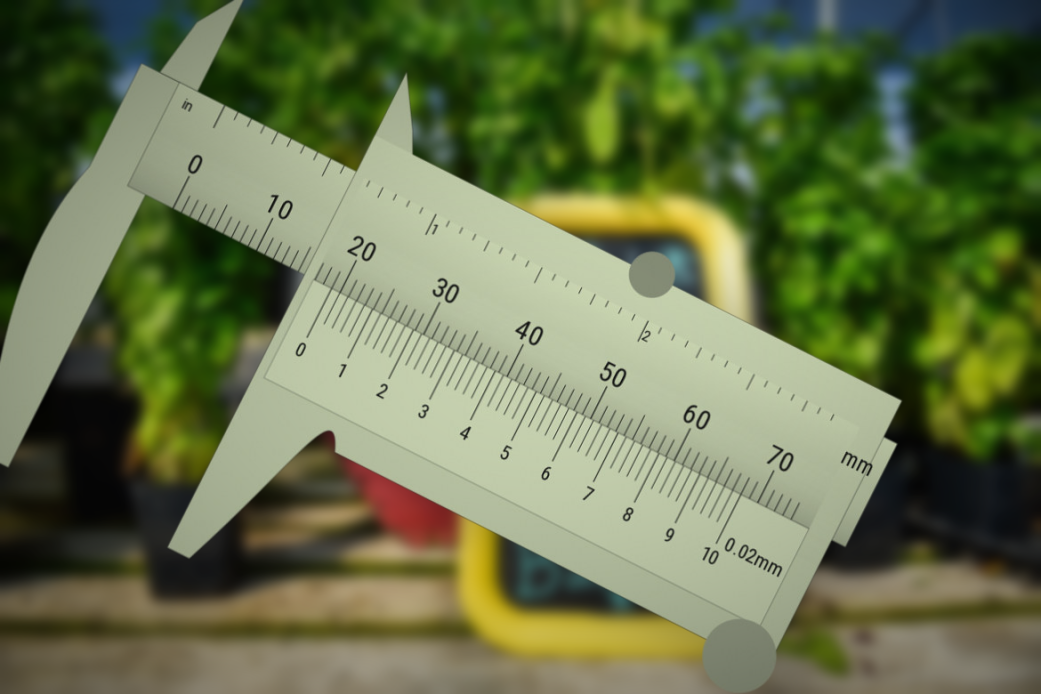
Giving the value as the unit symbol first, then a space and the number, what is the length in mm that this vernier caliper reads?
mm 19.0
